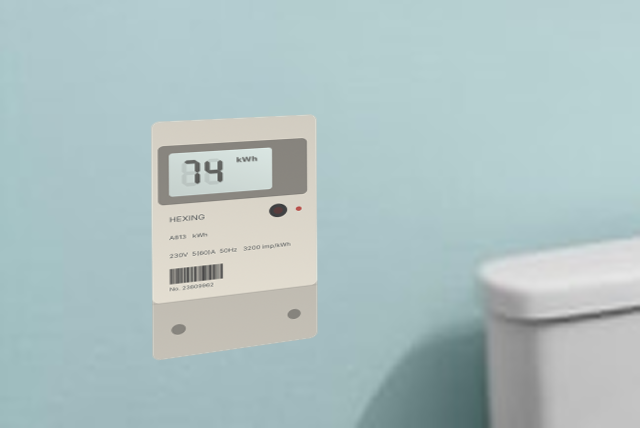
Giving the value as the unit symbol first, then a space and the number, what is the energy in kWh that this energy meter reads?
kWh 74
